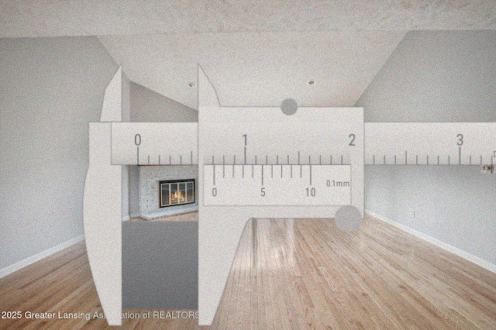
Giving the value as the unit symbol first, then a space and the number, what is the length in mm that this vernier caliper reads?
mm 7.1
